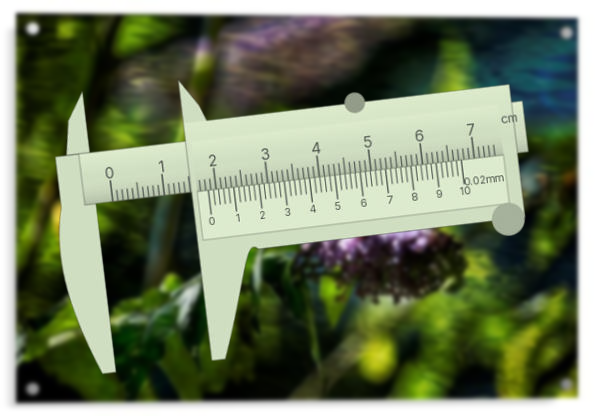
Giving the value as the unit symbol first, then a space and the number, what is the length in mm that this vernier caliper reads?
mm 18.5
